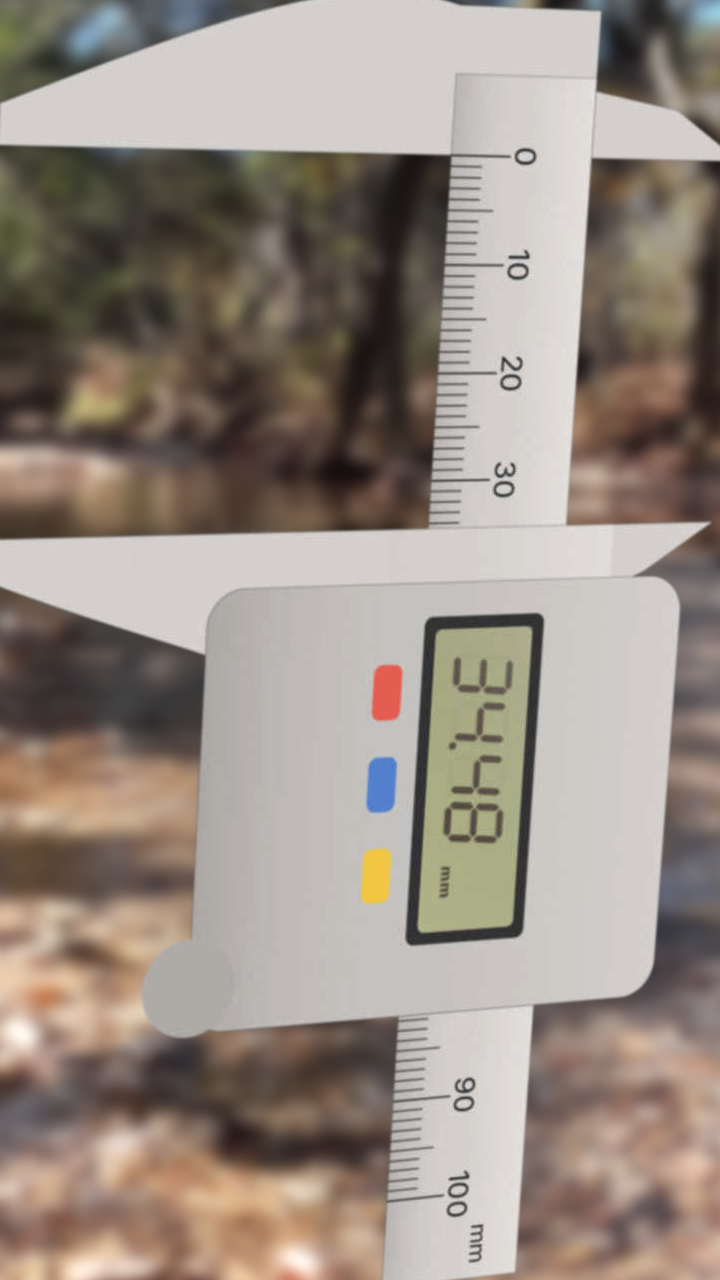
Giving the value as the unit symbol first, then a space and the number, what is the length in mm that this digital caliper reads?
mm 34.48
